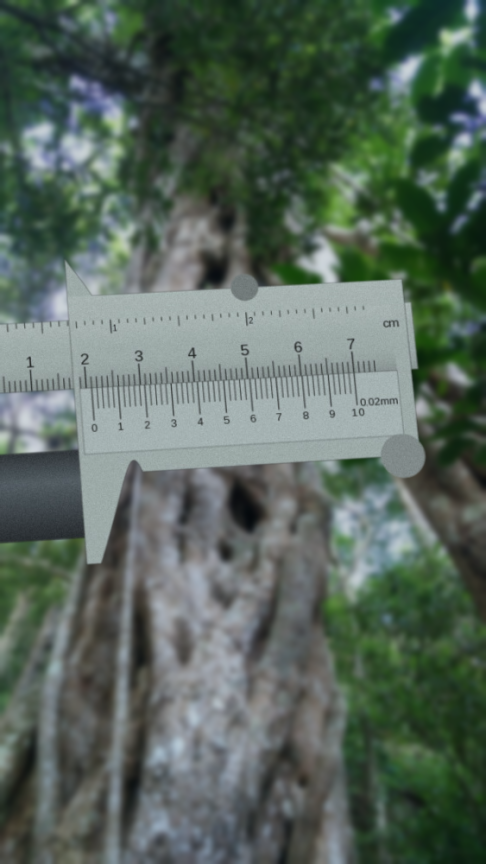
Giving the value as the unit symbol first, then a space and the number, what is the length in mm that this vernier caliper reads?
mm 21.0
